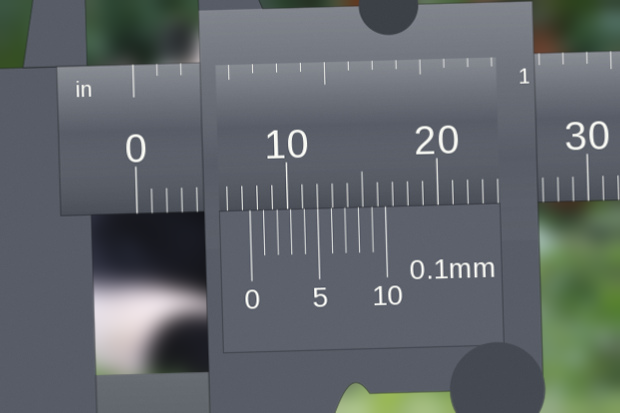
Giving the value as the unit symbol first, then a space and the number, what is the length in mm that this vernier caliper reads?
mm 7.5
